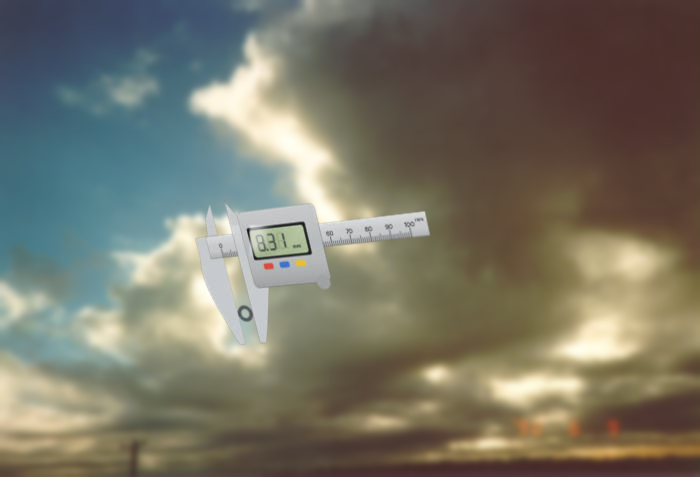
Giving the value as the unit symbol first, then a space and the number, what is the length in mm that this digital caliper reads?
mm 8.31
